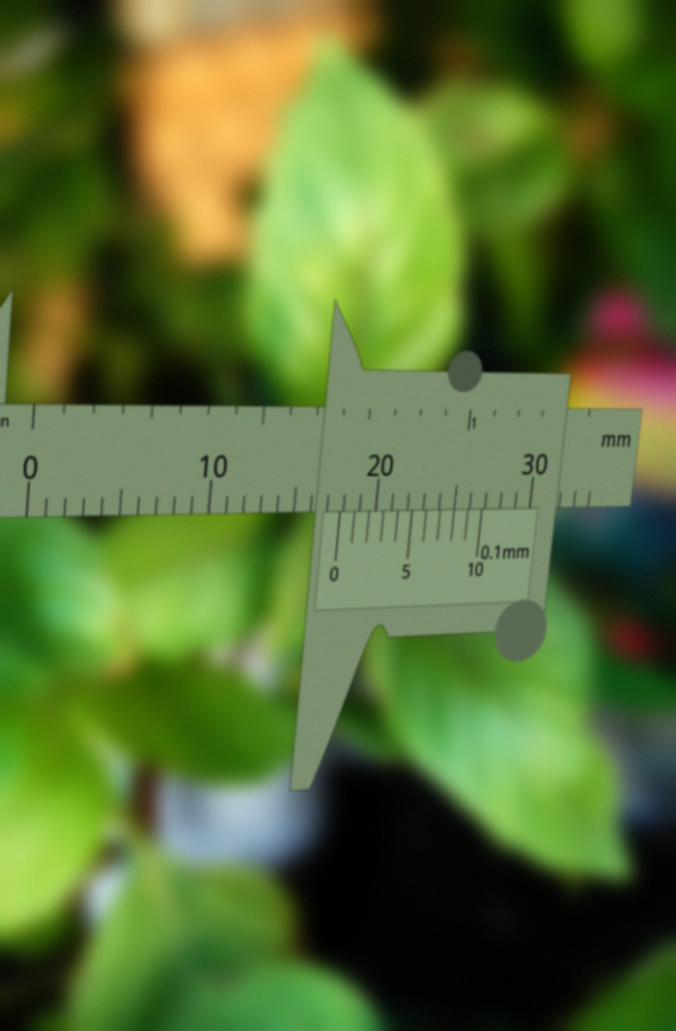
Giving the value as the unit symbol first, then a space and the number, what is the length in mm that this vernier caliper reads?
mm 17.8
